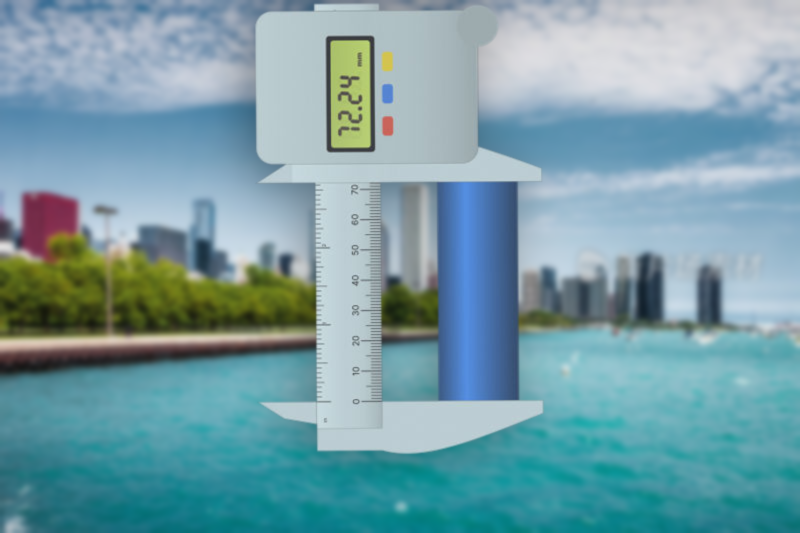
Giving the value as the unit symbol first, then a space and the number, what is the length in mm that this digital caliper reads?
mm 72.24
